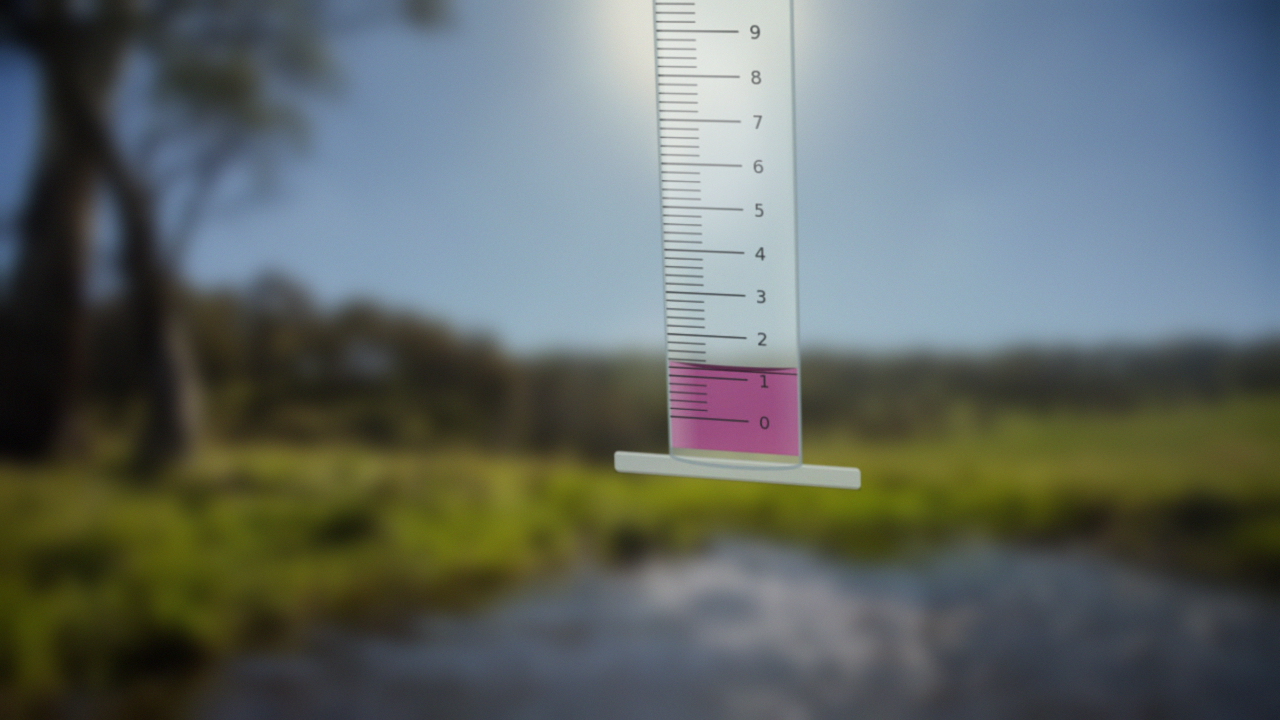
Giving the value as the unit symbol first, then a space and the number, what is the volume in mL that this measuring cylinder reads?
mL 1.2
